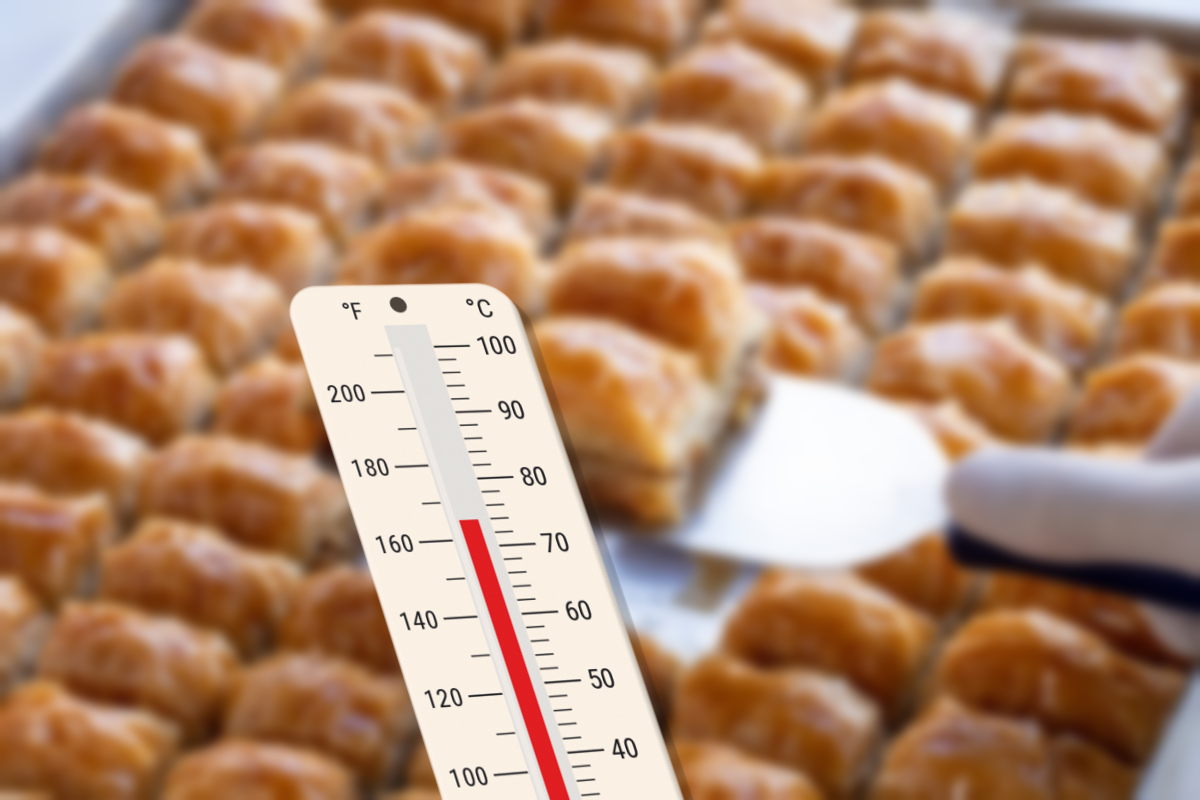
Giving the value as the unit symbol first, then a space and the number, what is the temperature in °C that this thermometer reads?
°C 74
